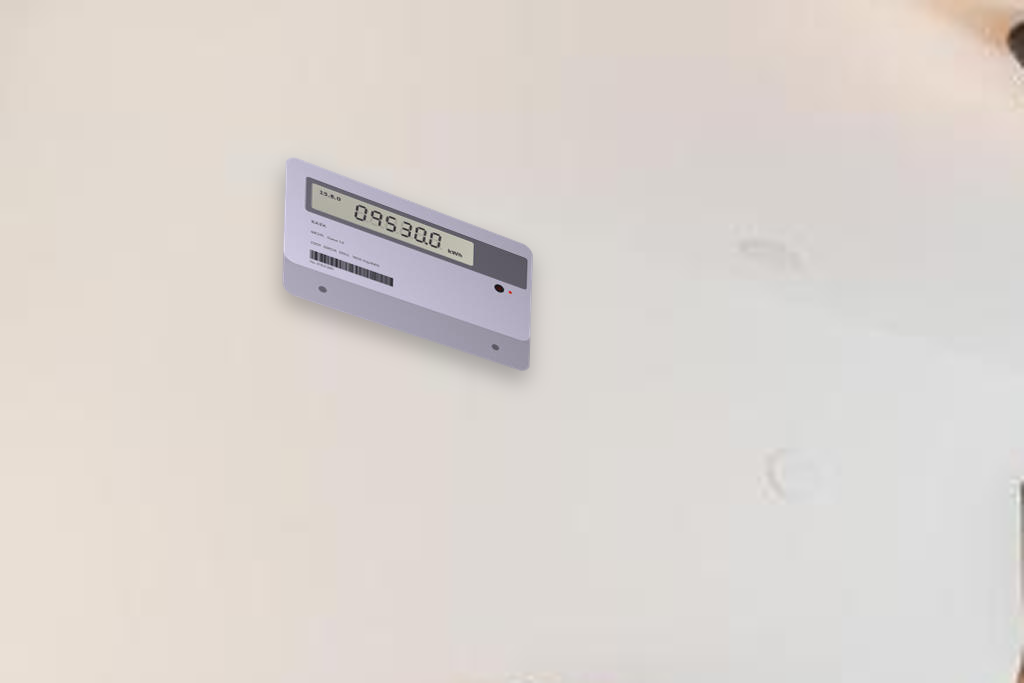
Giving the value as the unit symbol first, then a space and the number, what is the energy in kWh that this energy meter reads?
kWh 9530.0
